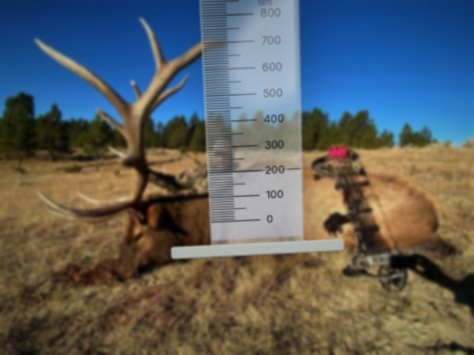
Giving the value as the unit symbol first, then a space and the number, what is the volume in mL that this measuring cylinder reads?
mL 200
